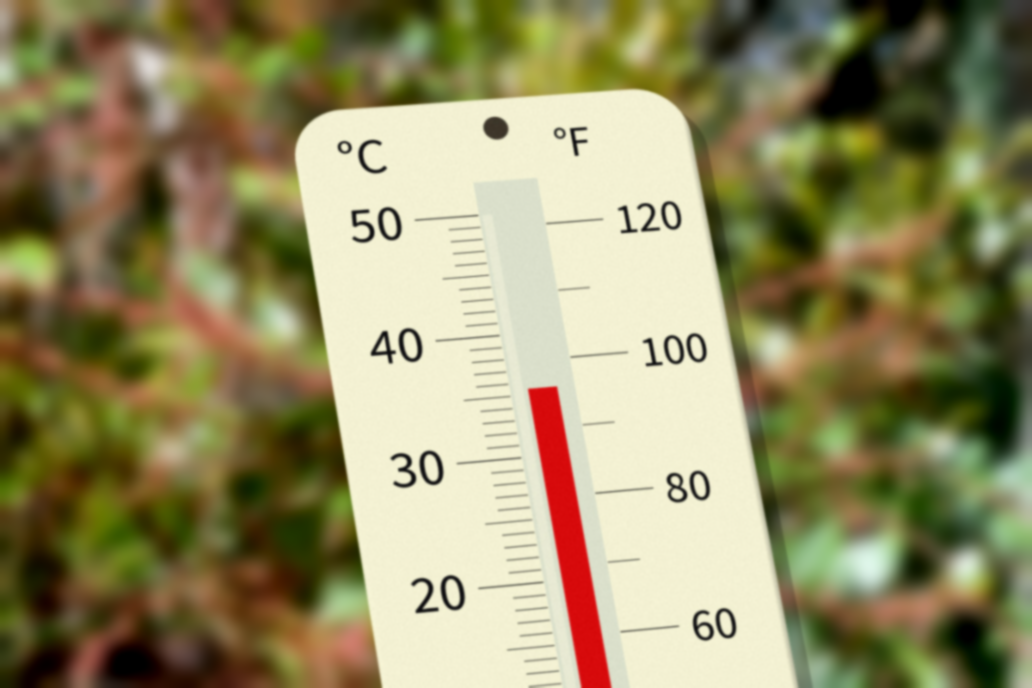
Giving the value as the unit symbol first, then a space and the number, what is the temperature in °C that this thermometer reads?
°C 35.5
